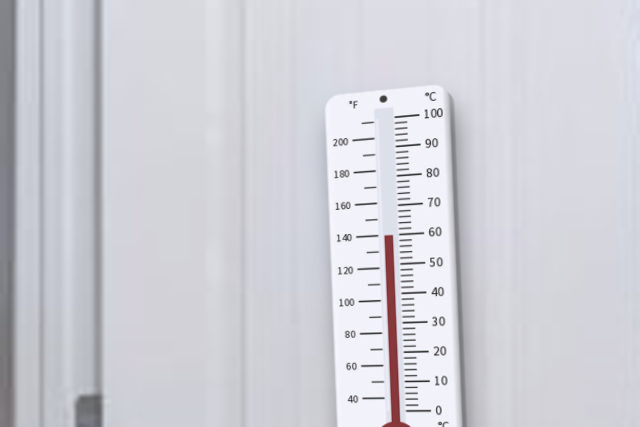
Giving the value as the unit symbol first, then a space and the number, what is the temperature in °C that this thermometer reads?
°C 60
